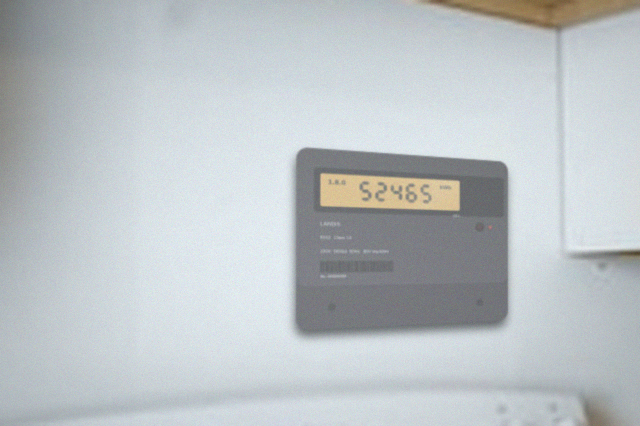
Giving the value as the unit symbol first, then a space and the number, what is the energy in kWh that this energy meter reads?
kWh 52465
